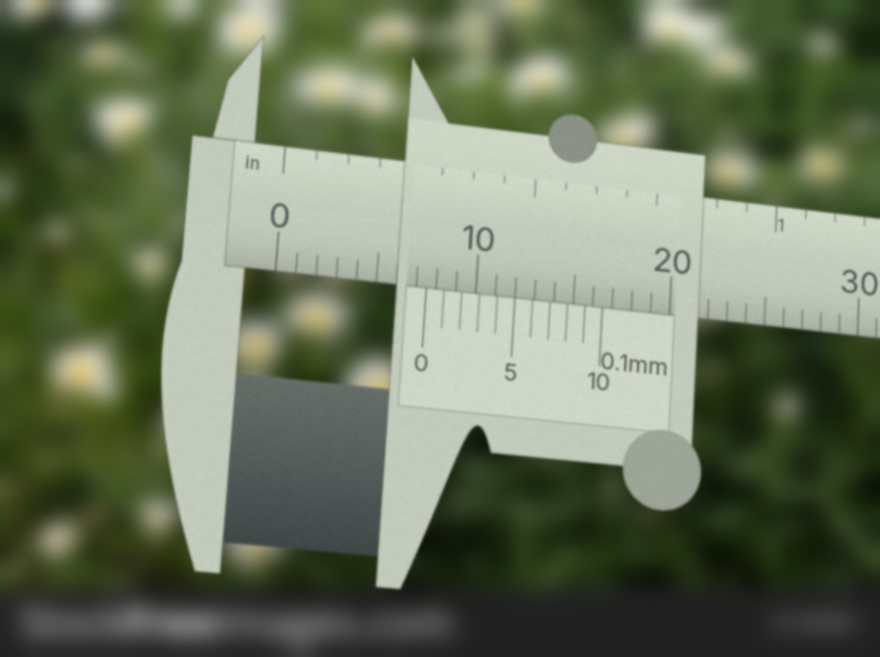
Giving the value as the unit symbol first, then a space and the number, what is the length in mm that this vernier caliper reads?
mm 7.5
